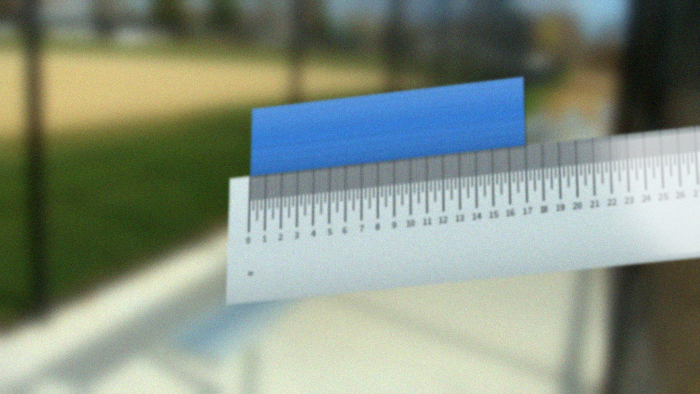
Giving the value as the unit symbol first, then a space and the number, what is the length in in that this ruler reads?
in 17
